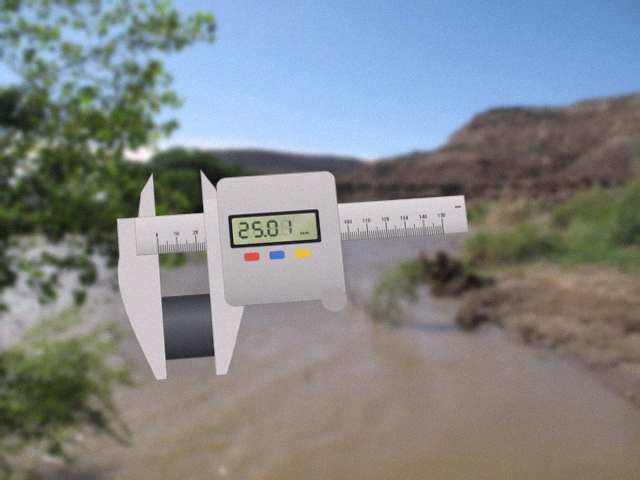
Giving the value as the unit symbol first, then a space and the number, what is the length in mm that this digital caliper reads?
mm 25.01
